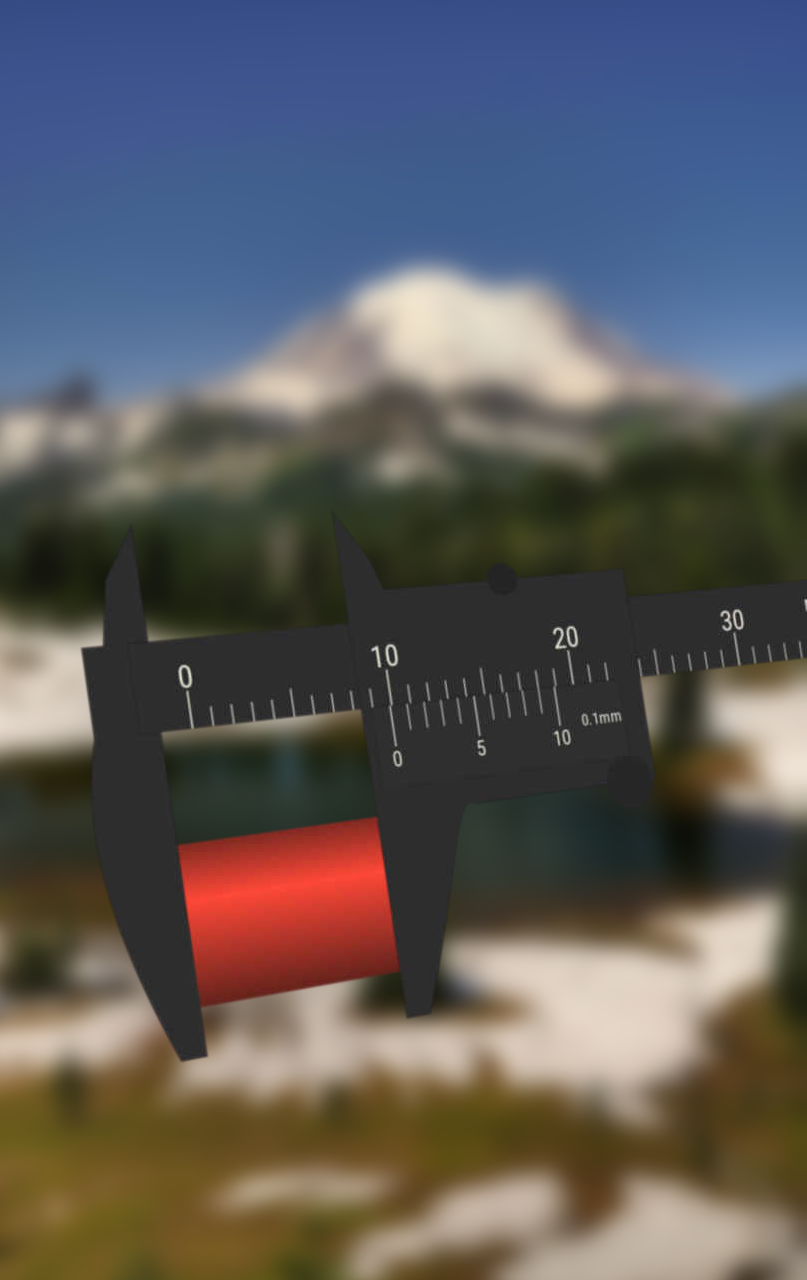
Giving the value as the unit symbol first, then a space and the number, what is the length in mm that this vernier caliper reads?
mm 9.9
